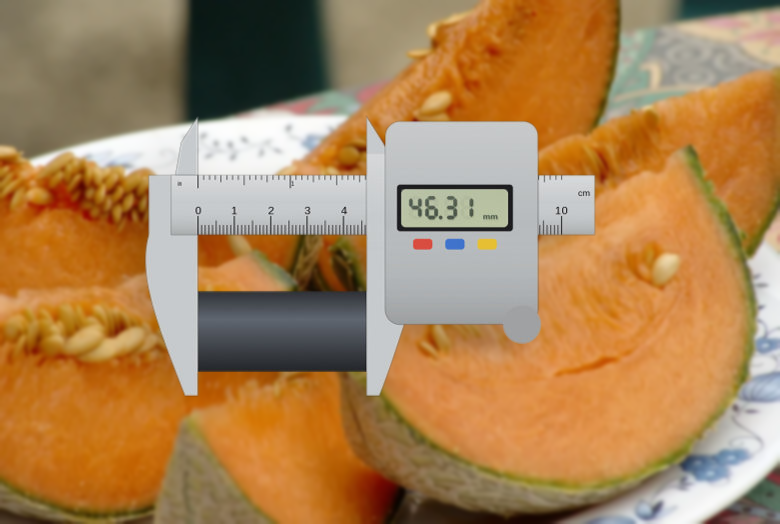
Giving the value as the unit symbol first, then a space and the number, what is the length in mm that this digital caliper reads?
mm 46.31
